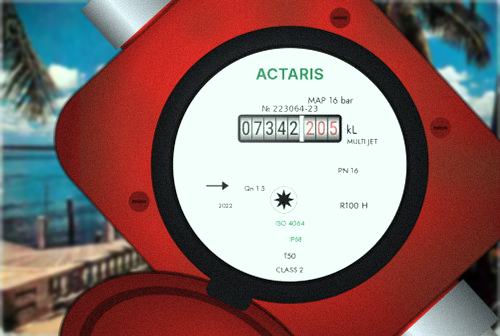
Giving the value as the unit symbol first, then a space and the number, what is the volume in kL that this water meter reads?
kL 7342.205
